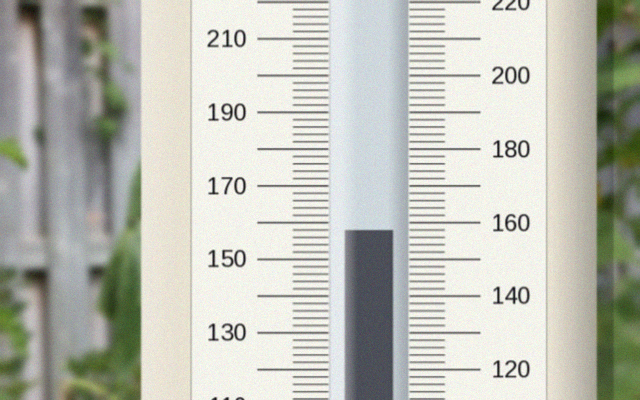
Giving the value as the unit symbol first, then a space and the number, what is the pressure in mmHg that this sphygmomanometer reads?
mmHg 158
